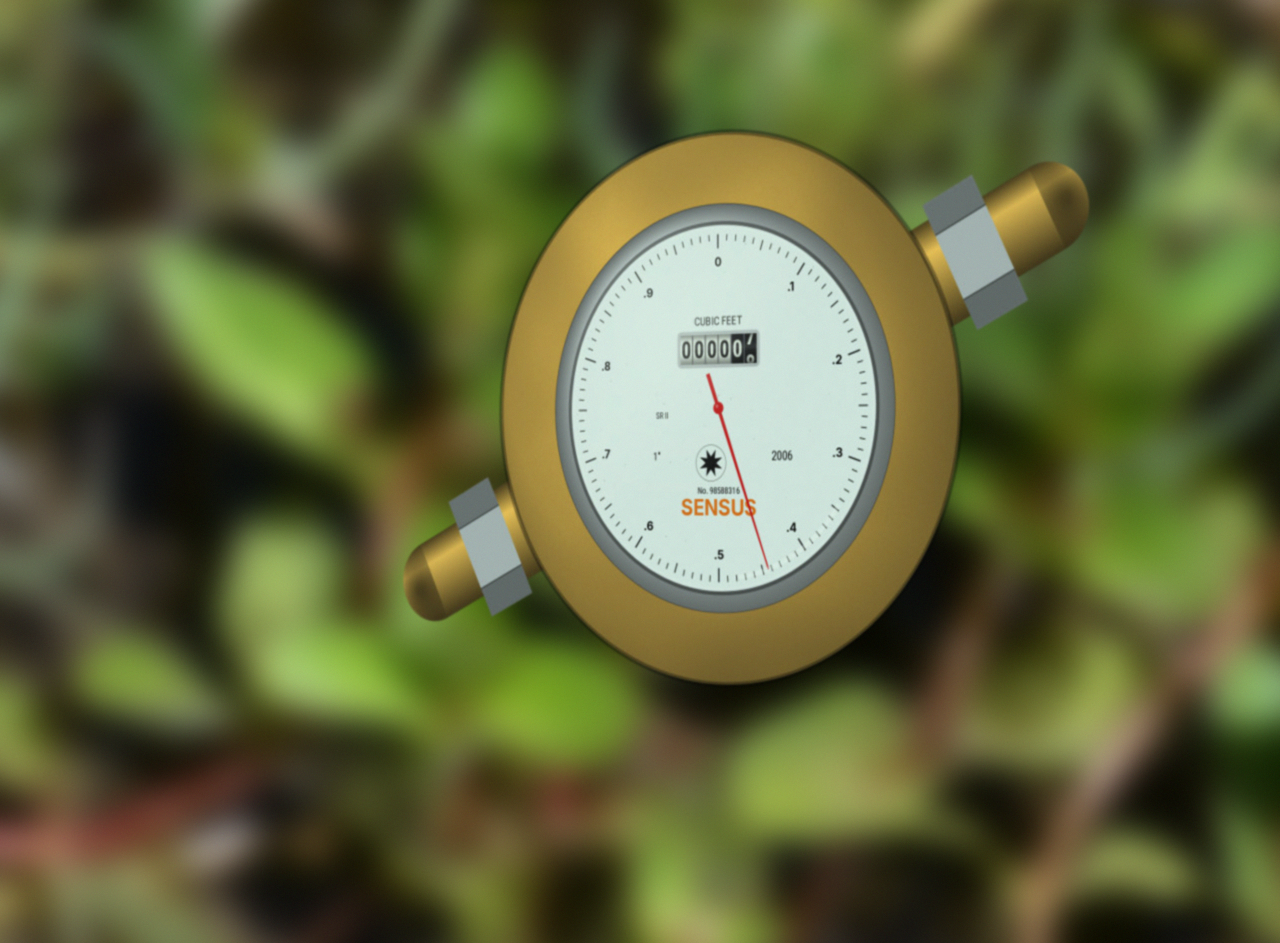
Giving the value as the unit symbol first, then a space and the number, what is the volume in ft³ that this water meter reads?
ft³ 7.44
